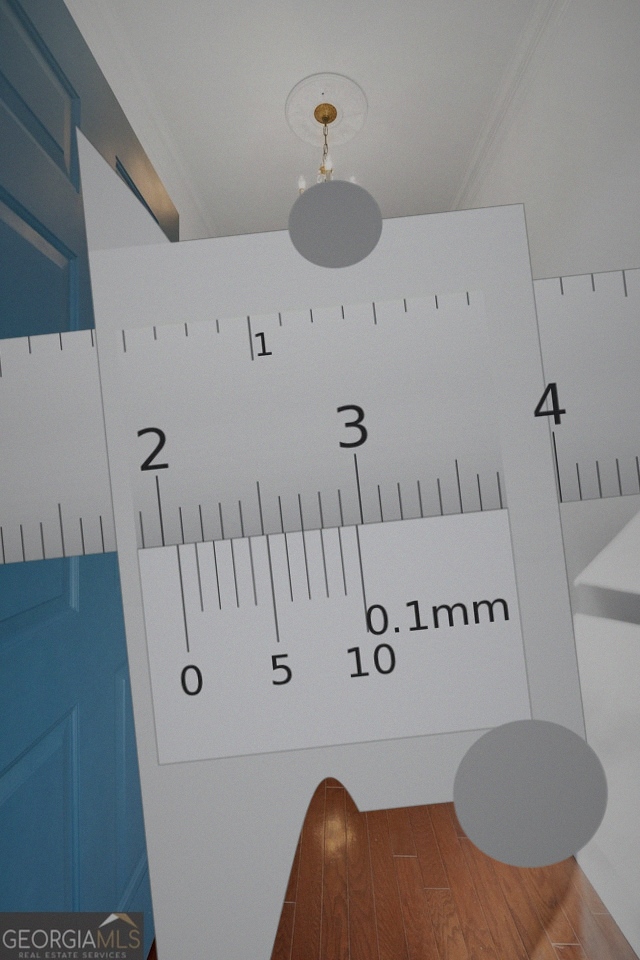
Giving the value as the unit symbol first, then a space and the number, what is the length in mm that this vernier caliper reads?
mm 20.7
